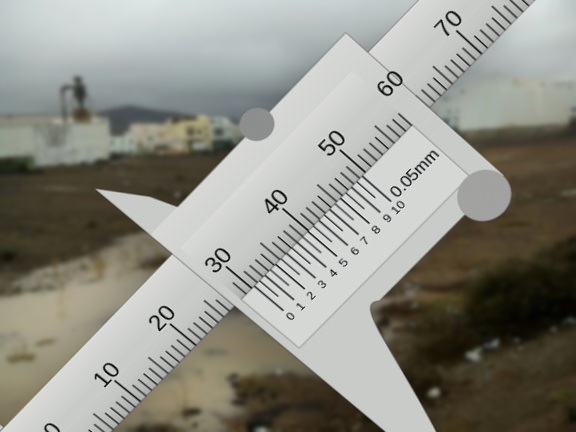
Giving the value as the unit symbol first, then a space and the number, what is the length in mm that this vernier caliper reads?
mm 30.4
